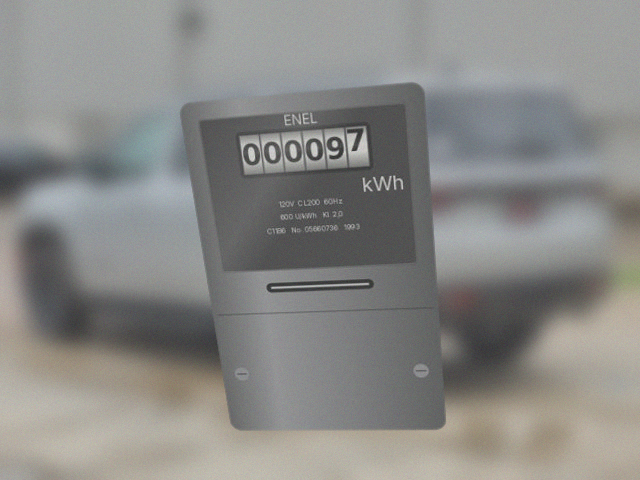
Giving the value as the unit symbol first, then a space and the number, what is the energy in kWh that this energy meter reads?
kWh 97
